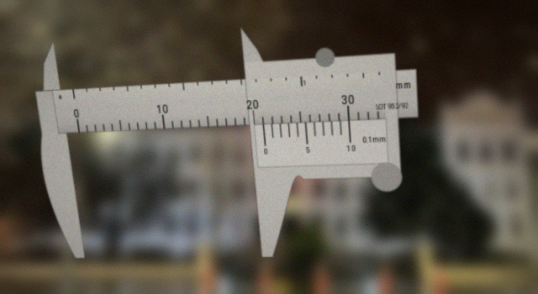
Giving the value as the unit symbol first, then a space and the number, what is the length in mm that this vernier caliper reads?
mm 21.0
